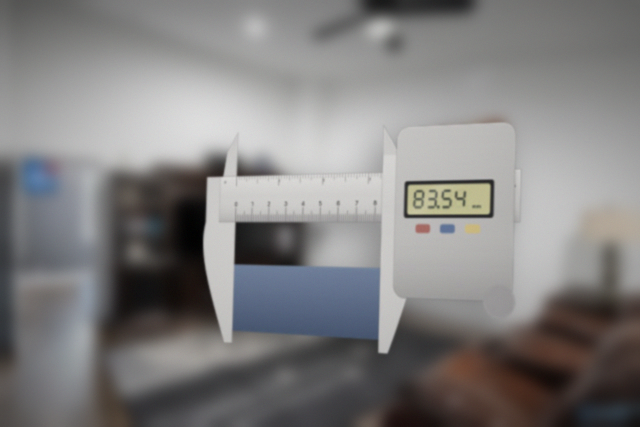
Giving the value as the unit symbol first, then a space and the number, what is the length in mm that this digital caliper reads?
mm 83.54
